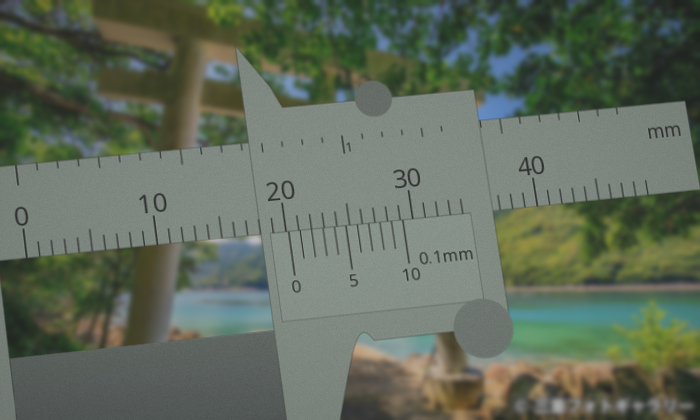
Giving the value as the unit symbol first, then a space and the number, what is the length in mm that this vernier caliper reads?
mm 20.2
